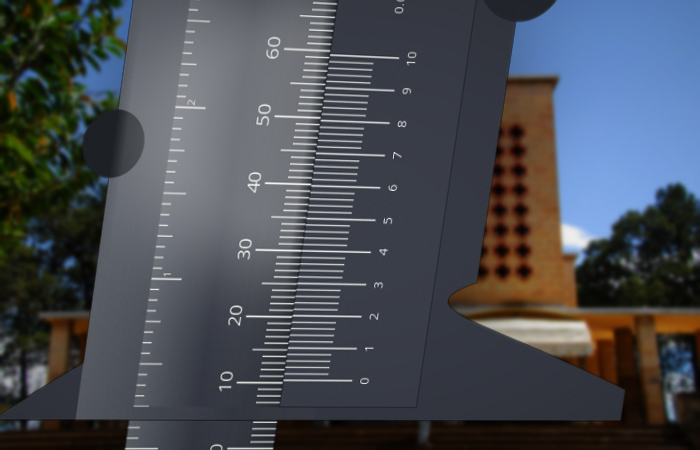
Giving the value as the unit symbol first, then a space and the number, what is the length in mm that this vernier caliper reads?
mm 10.4
